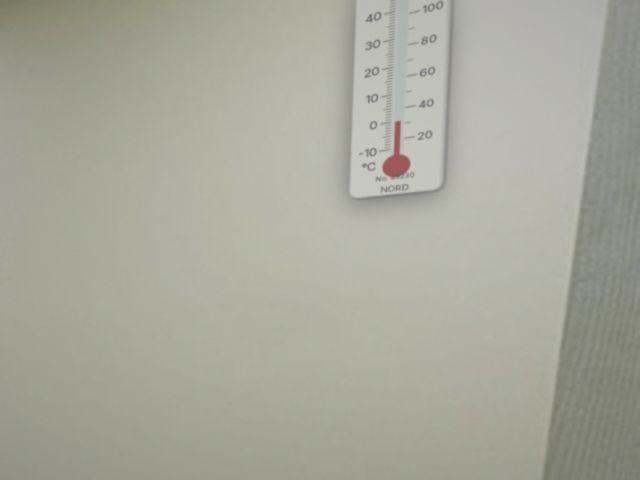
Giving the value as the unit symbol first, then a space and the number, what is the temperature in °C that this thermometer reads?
°C 0
